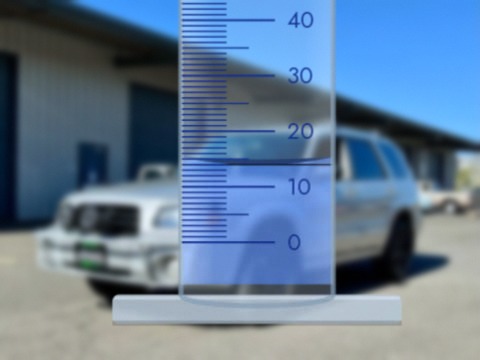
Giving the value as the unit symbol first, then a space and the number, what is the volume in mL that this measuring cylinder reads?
mL 14
